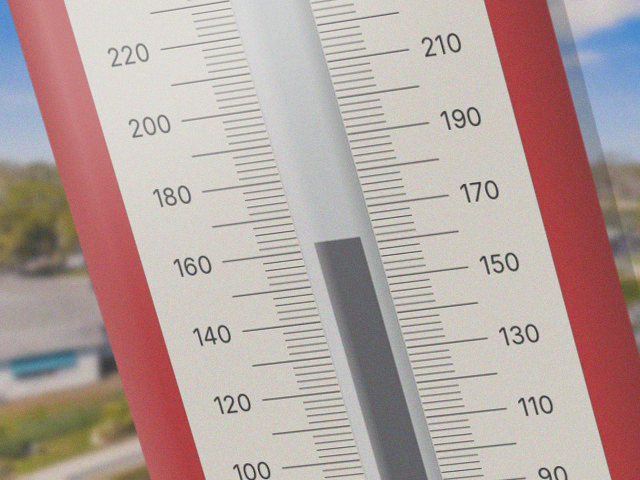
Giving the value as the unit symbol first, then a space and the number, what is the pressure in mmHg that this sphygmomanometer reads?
mmHg 162
